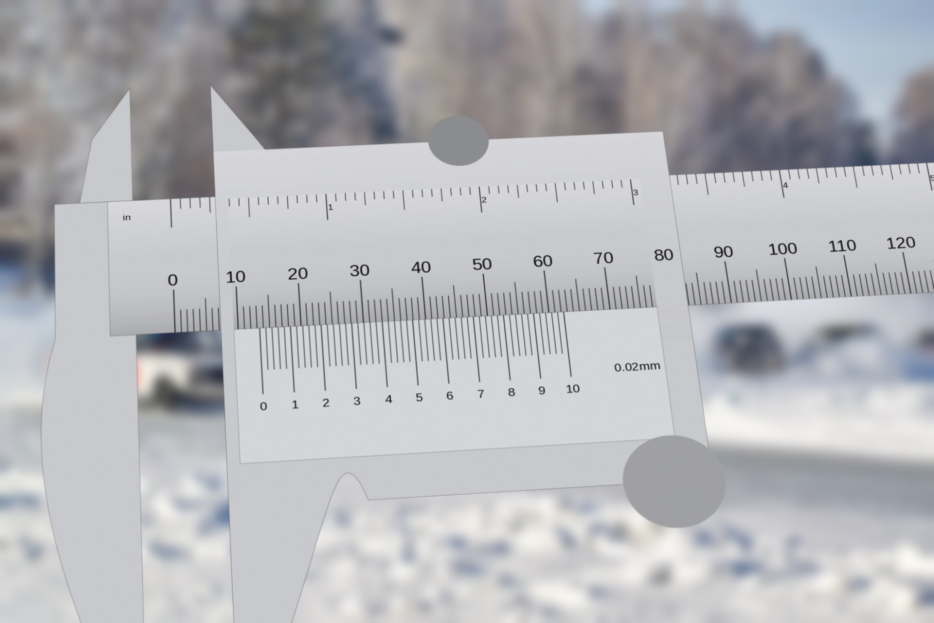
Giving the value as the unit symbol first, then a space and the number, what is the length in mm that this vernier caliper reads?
mm 13.4
